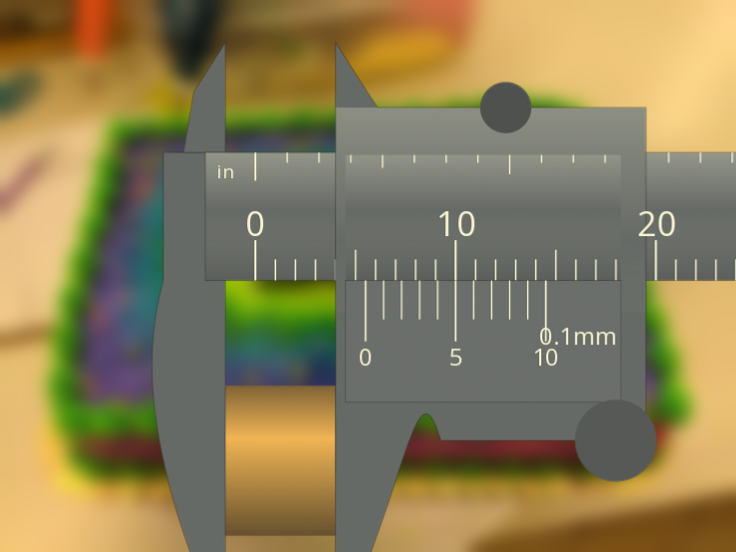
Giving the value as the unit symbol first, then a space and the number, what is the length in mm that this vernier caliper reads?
mm 5.5
